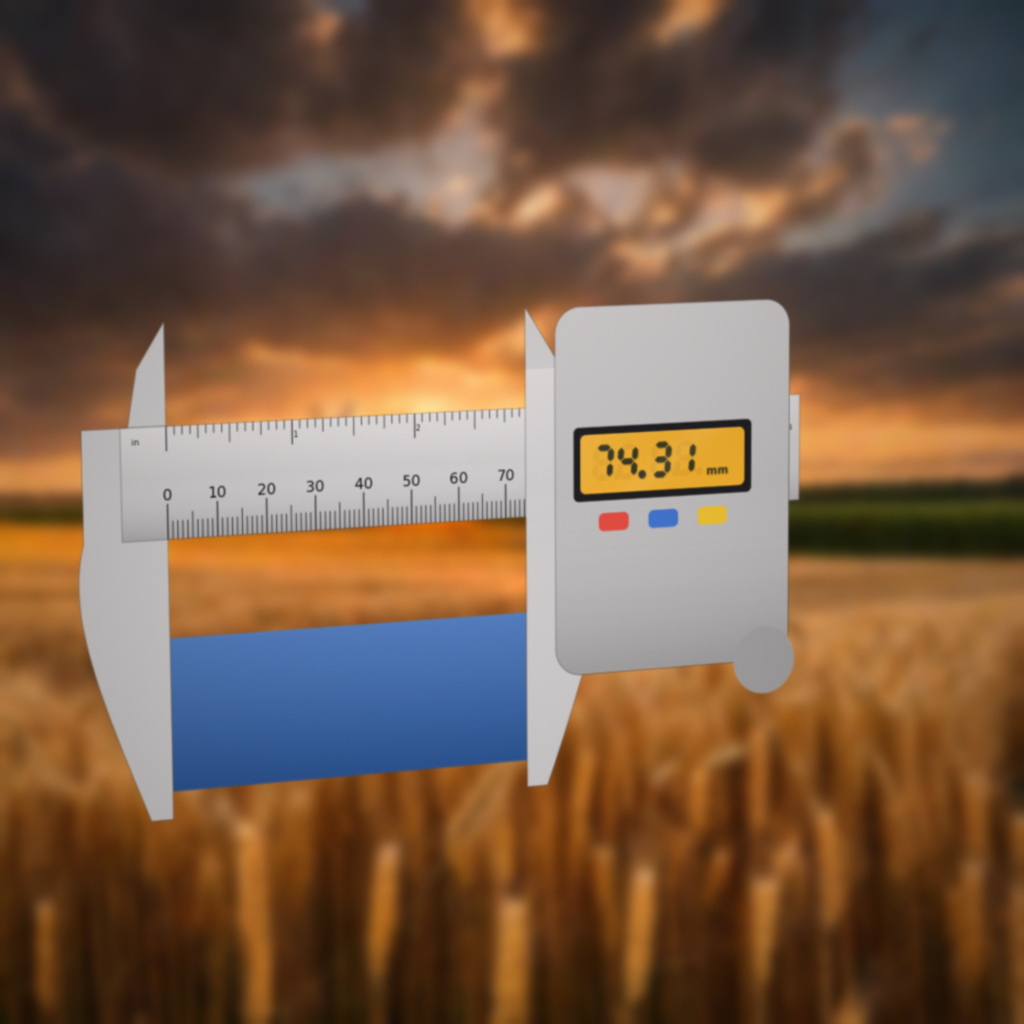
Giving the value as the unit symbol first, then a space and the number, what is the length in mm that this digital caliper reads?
mm 74.31
